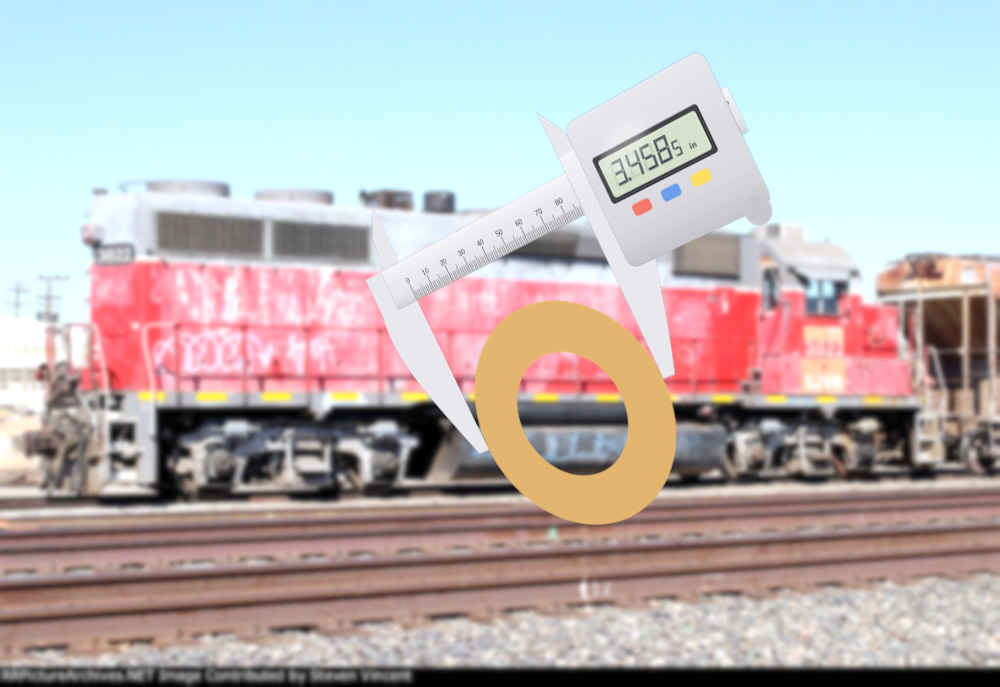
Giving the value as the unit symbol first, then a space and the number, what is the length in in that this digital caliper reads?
in 3.4585
